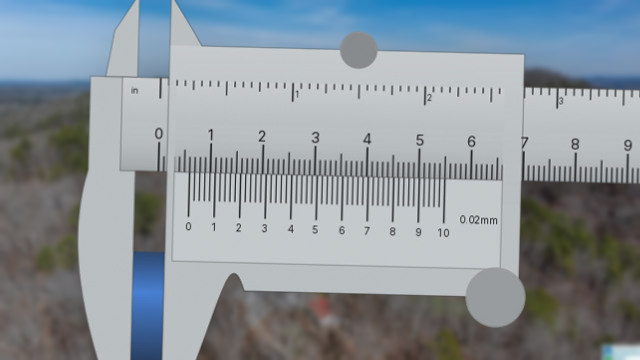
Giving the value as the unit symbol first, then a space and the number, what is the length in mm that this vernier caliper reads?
mm 6.0
